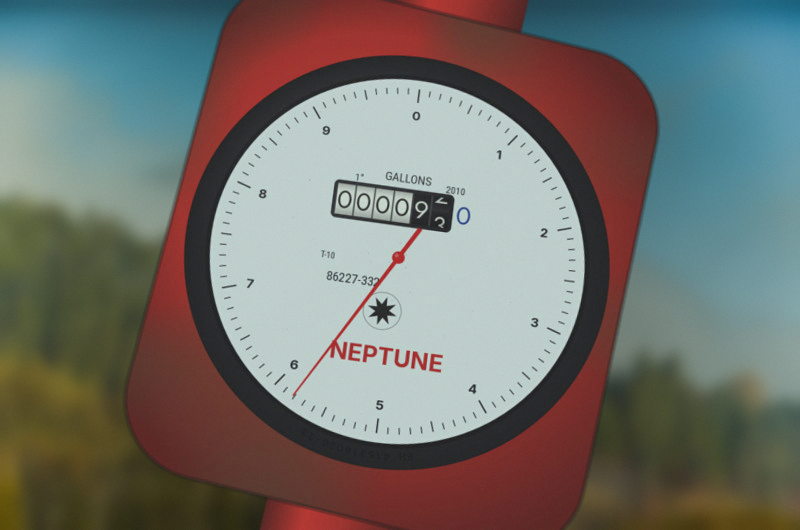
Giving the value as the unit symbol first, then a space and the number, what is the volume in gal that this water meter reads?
gal 925.8
